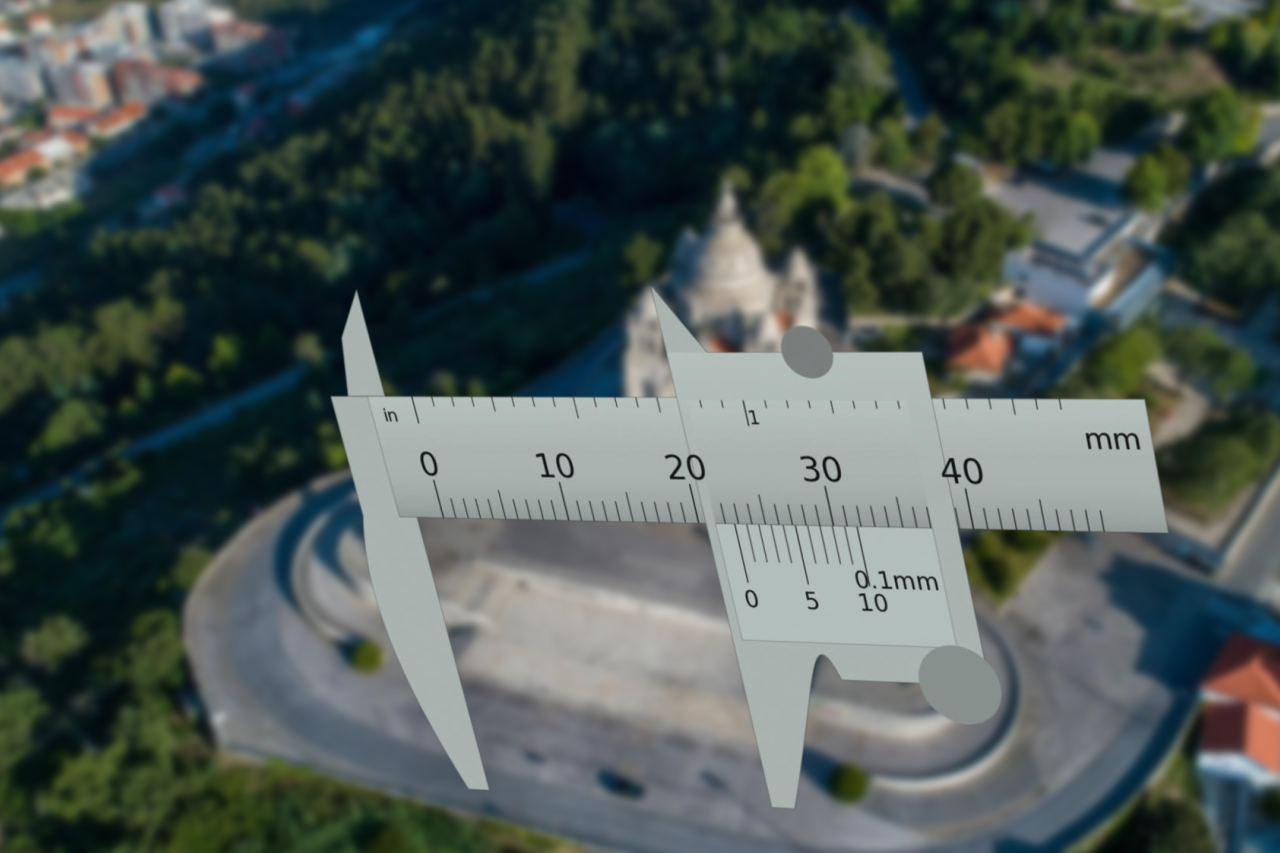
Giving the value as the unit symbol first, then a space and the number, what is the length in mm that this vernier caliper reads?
mm 22.7
